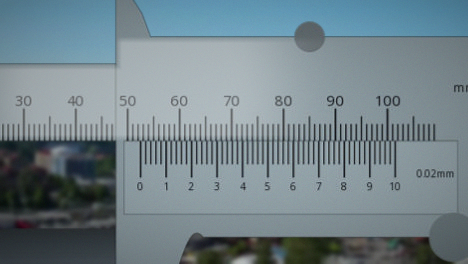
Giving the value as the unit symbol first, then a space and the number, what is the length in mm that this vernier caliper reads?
mm 52.5
